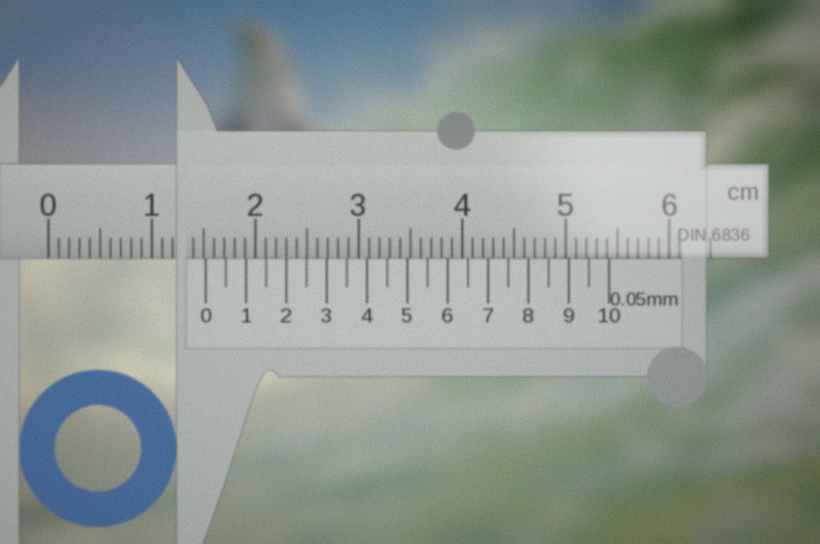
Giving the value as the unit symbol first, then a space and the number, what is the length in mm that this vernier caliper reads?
mm 15.2
